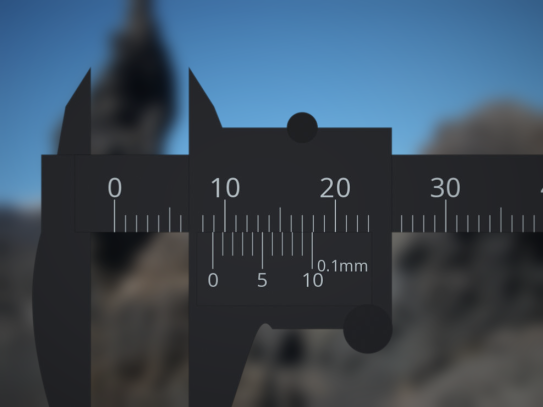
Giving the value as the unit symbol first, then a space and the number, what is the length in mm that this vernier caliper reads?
mm 8.9
